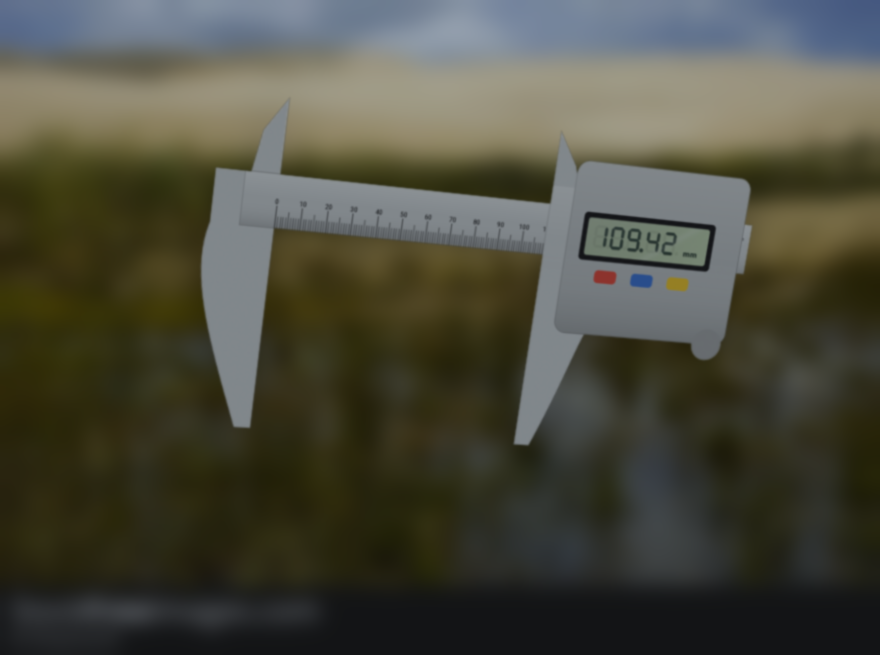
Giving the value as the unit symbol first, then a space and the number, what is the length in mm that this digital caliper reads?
mm 109.42
